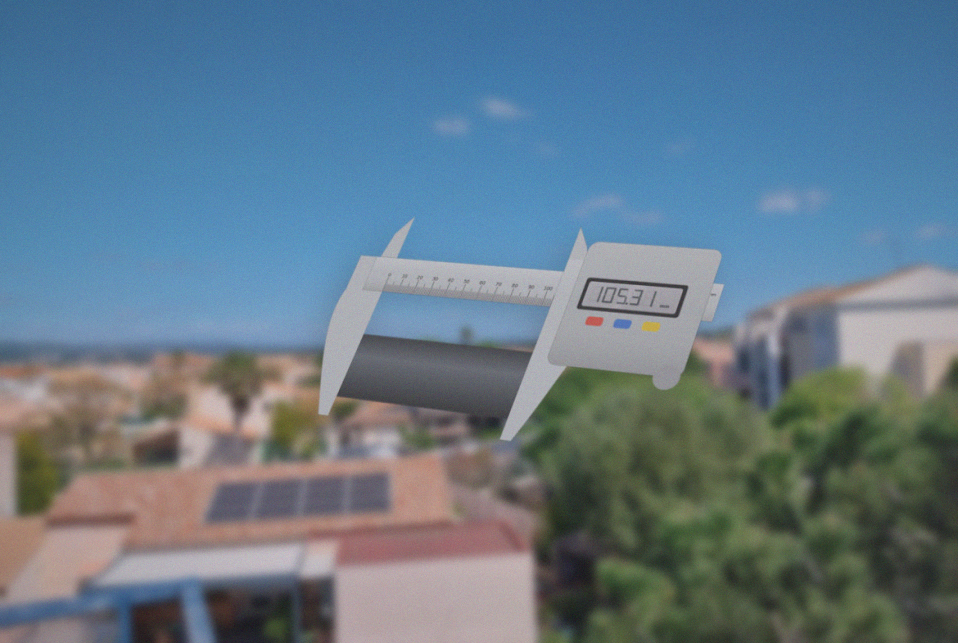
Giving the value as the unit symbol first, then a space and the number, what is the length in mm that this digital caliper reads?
mm 105.31
